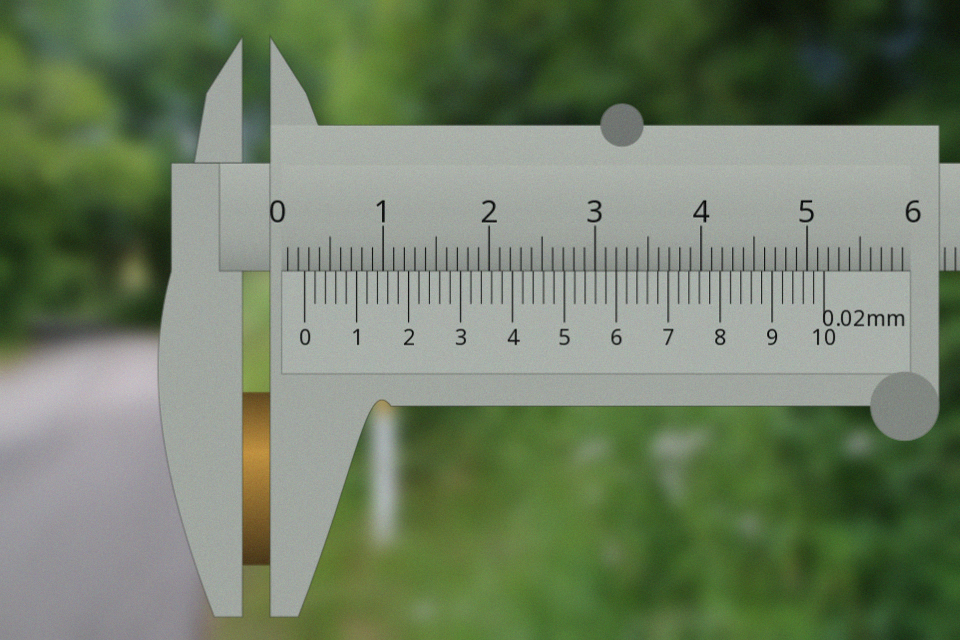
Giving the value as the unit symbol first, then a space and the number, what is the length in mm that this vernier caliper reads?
mm 2.6
